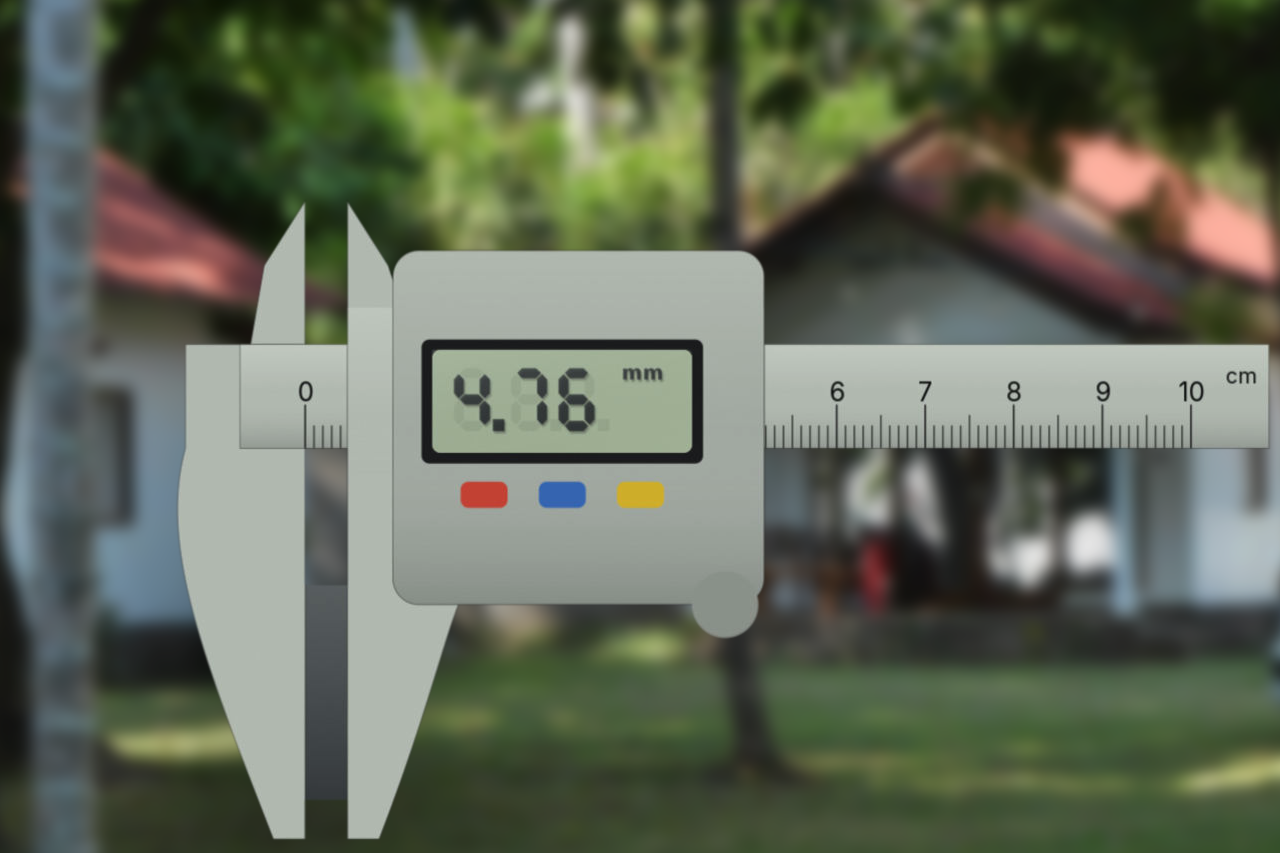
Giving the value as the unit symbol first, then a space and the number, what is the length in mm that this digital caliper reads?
mm 4.76
